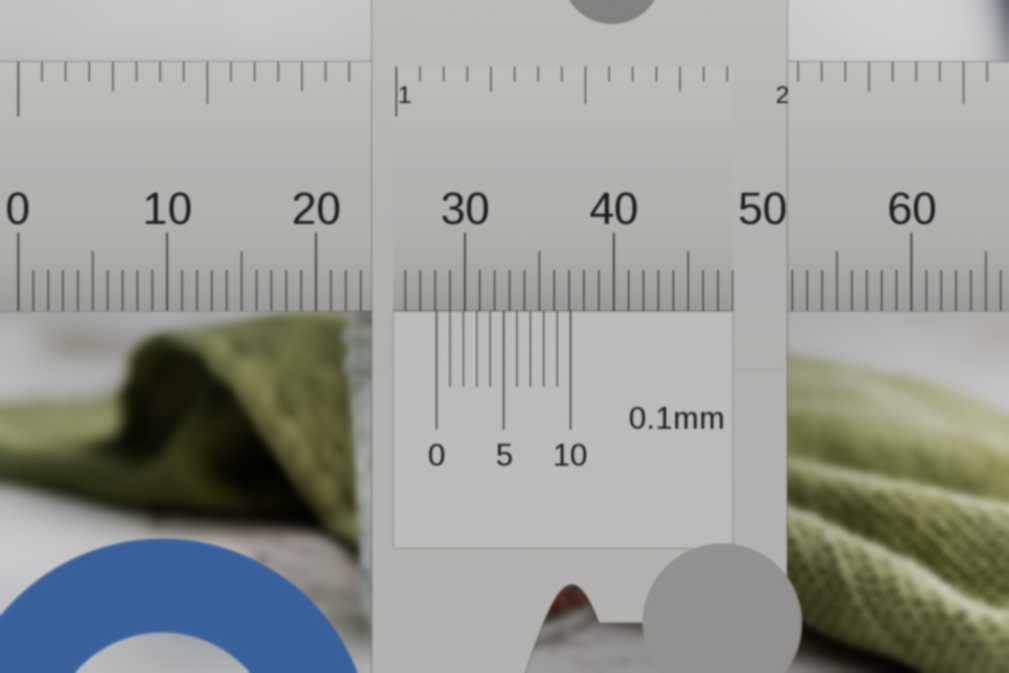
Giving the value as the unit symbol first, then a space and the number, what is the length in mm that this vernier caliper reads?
mm 28.1
